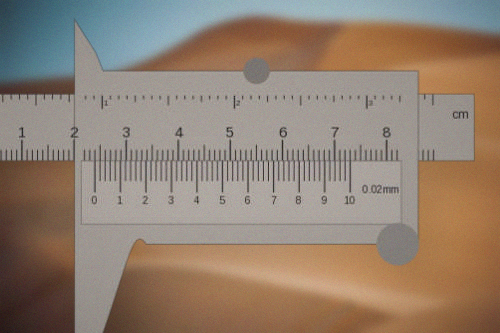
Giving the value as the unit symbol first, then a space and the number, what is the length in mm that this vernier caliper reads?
mm 24.0
